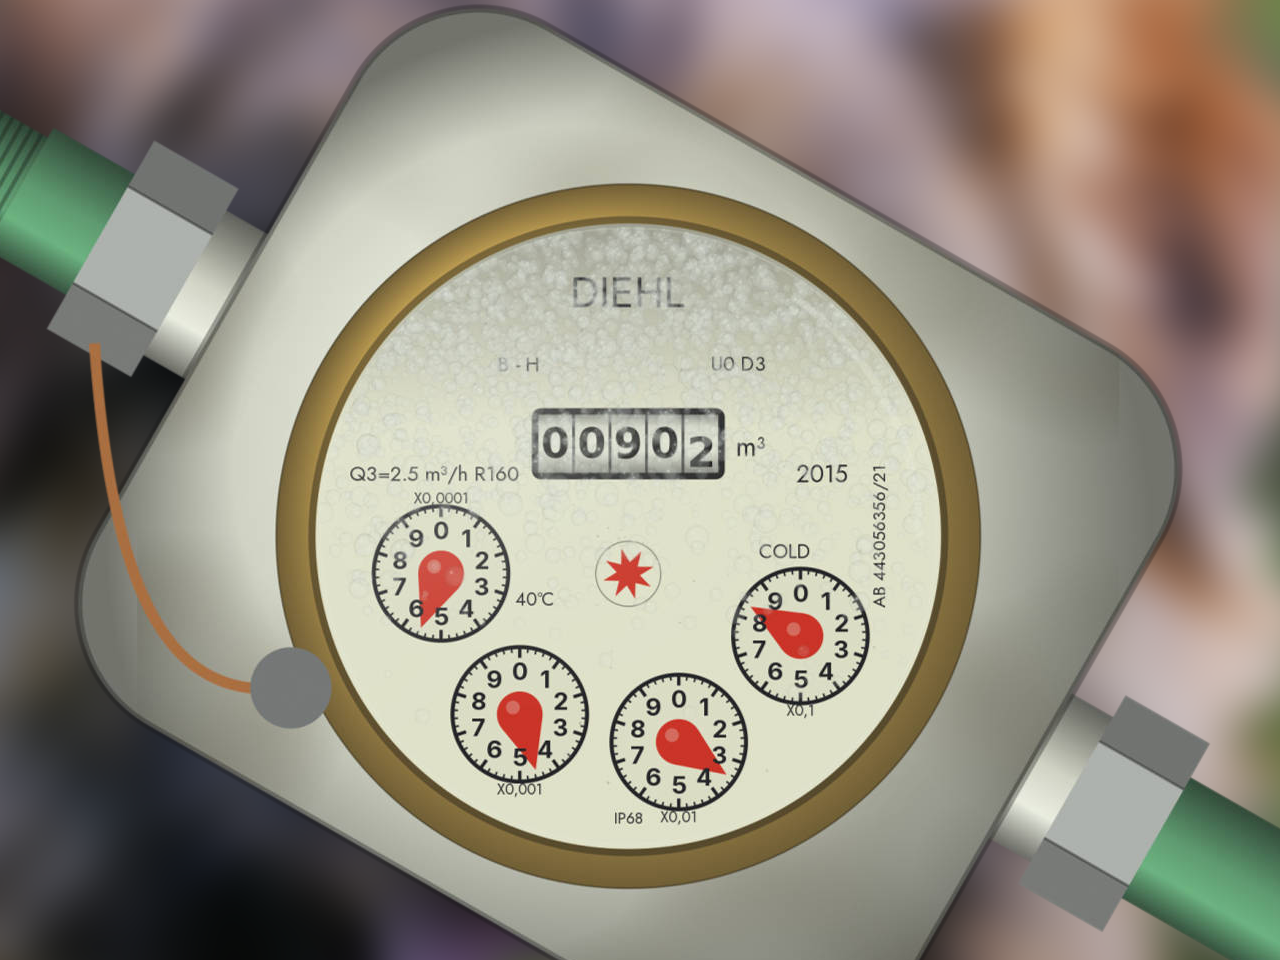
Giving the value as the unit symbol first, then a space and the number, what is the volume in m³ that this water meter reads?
m³ 901.8345
